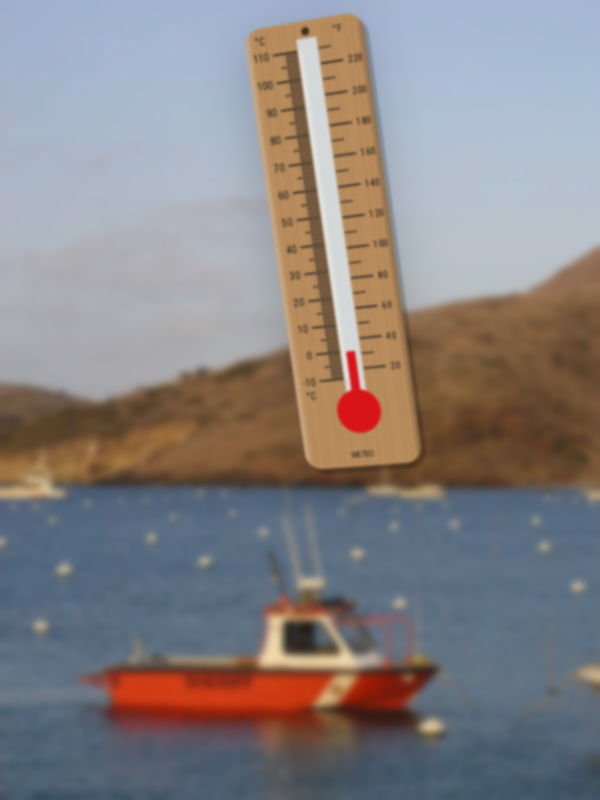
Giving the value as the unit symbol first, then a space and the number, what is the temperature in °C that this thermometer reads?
°C 0
